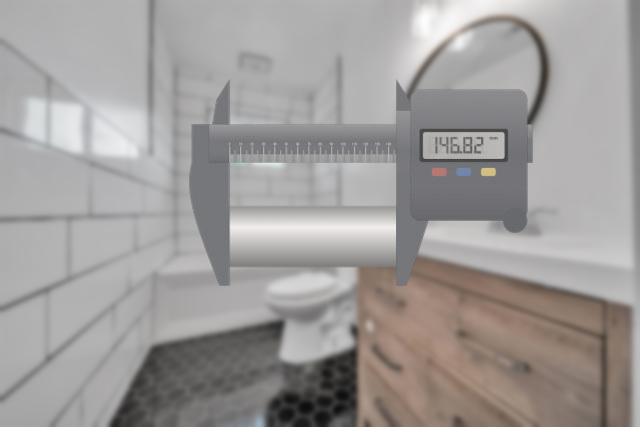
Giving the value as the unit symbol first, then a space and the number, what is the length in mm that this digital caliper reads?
mm 146.82
